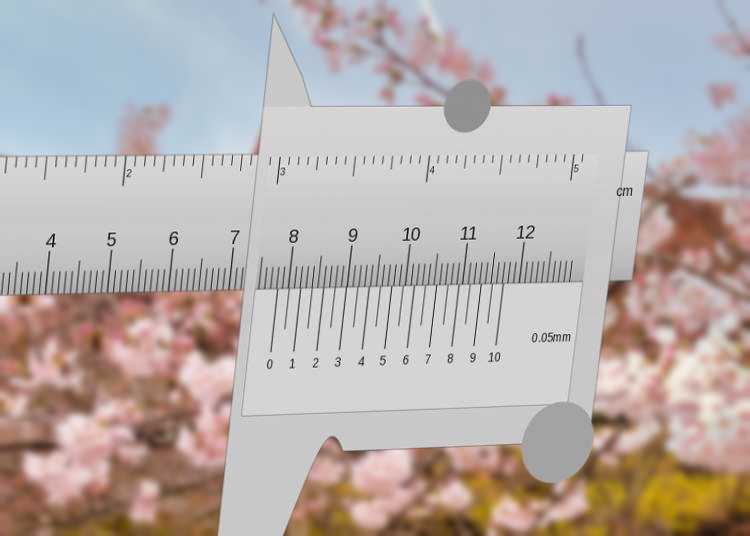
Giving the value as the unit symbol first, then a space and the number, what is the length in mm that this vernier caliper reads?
mm 78.2
